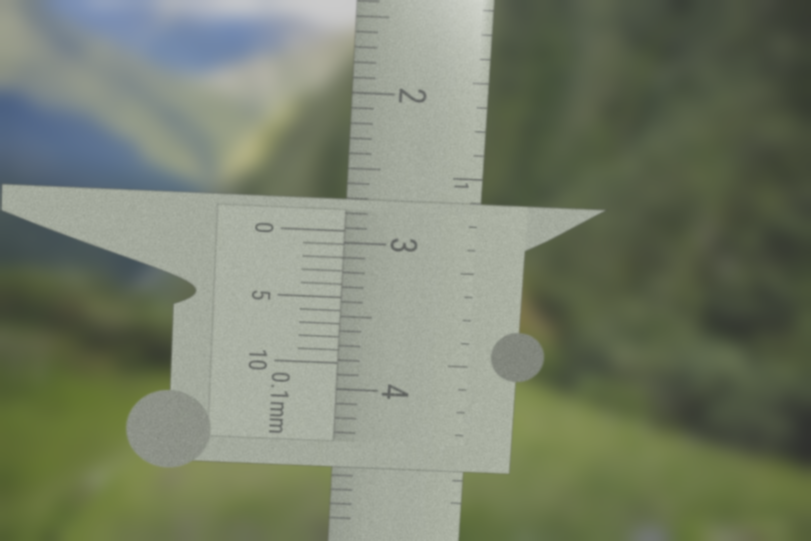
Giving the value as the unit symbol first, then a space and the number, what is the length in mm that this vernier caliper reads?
mm 29.2
